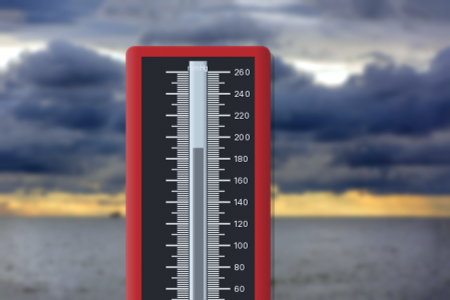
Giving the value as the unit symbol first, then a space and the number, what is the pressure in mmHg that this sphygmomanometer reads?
mmHg 190
